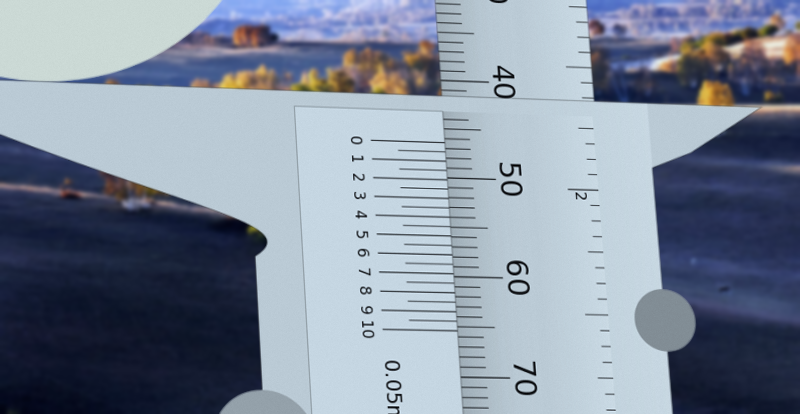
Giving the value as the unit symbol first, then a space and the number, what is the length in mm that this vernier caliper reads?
mm 46.4
